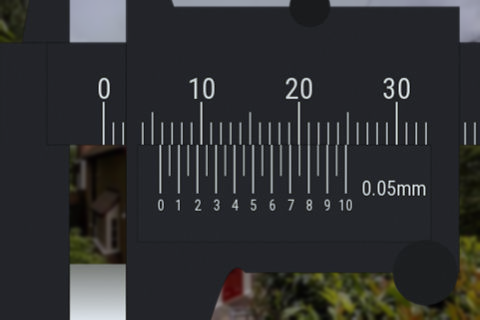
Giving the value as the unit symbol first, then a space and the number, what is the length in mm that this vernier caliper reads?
mm 5.8
